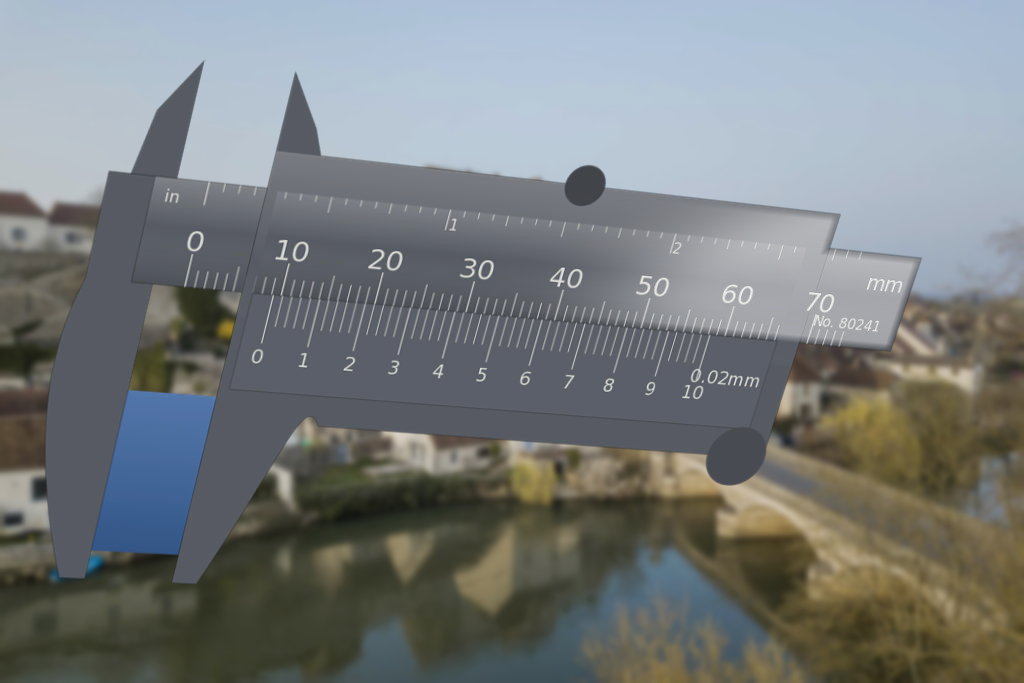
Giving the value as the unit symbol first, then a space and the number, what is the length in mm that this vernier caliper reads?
mm 9.2
